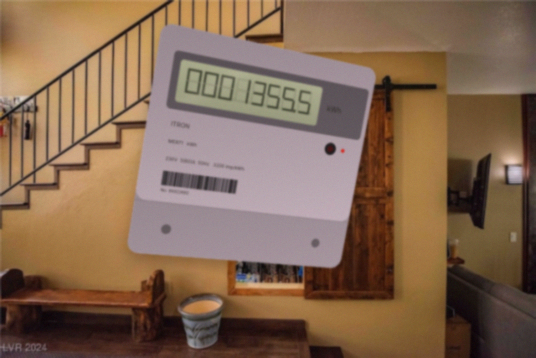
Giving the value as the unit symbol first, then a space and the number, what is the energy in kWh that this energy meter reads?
kWh 1355.5
